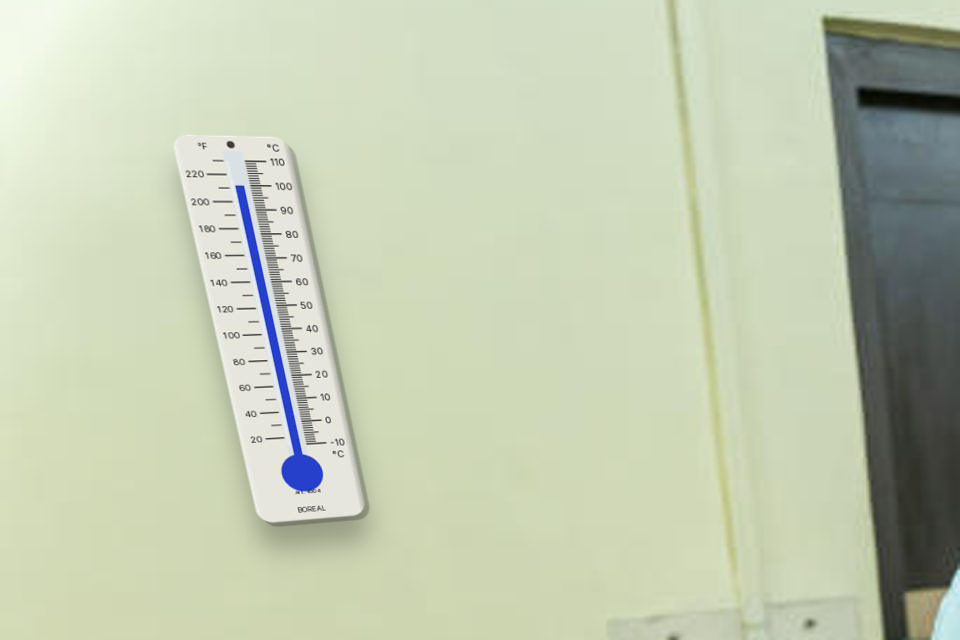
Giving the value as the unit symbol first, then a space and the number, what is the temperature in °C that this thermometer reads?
°C 100
